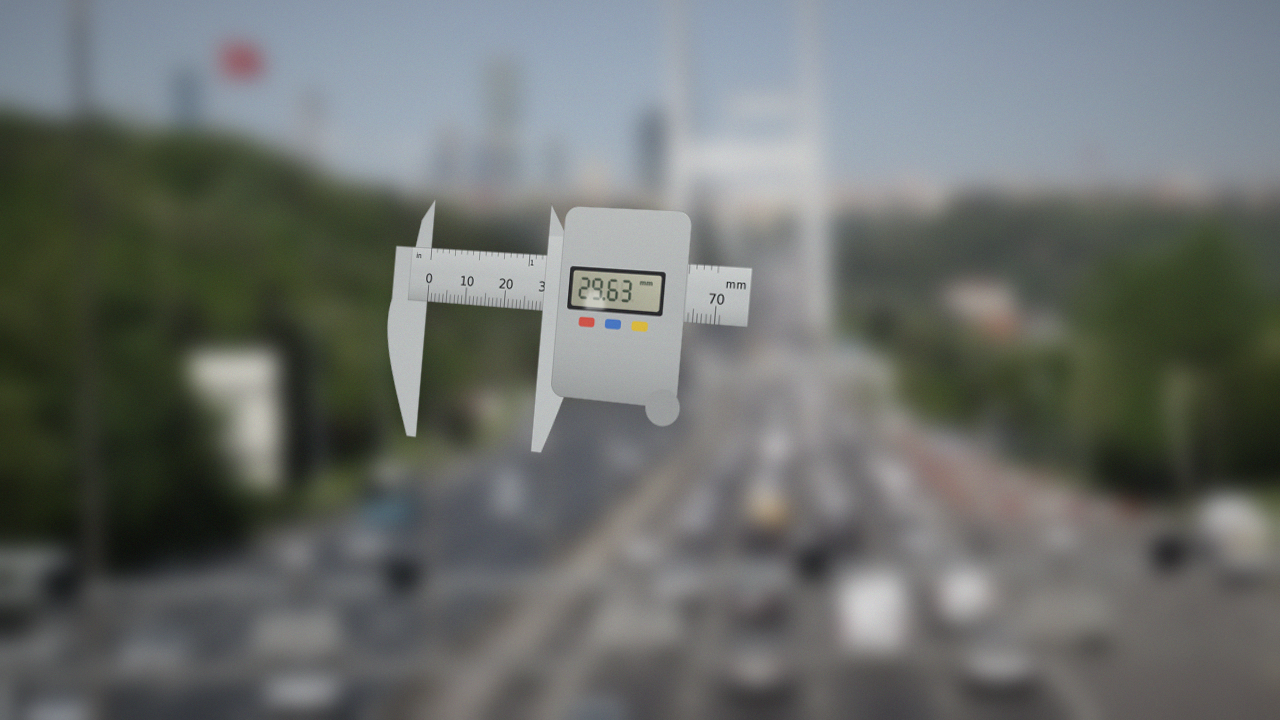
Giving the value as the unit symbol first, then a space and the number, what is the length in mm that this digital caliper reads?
mm 29.63
